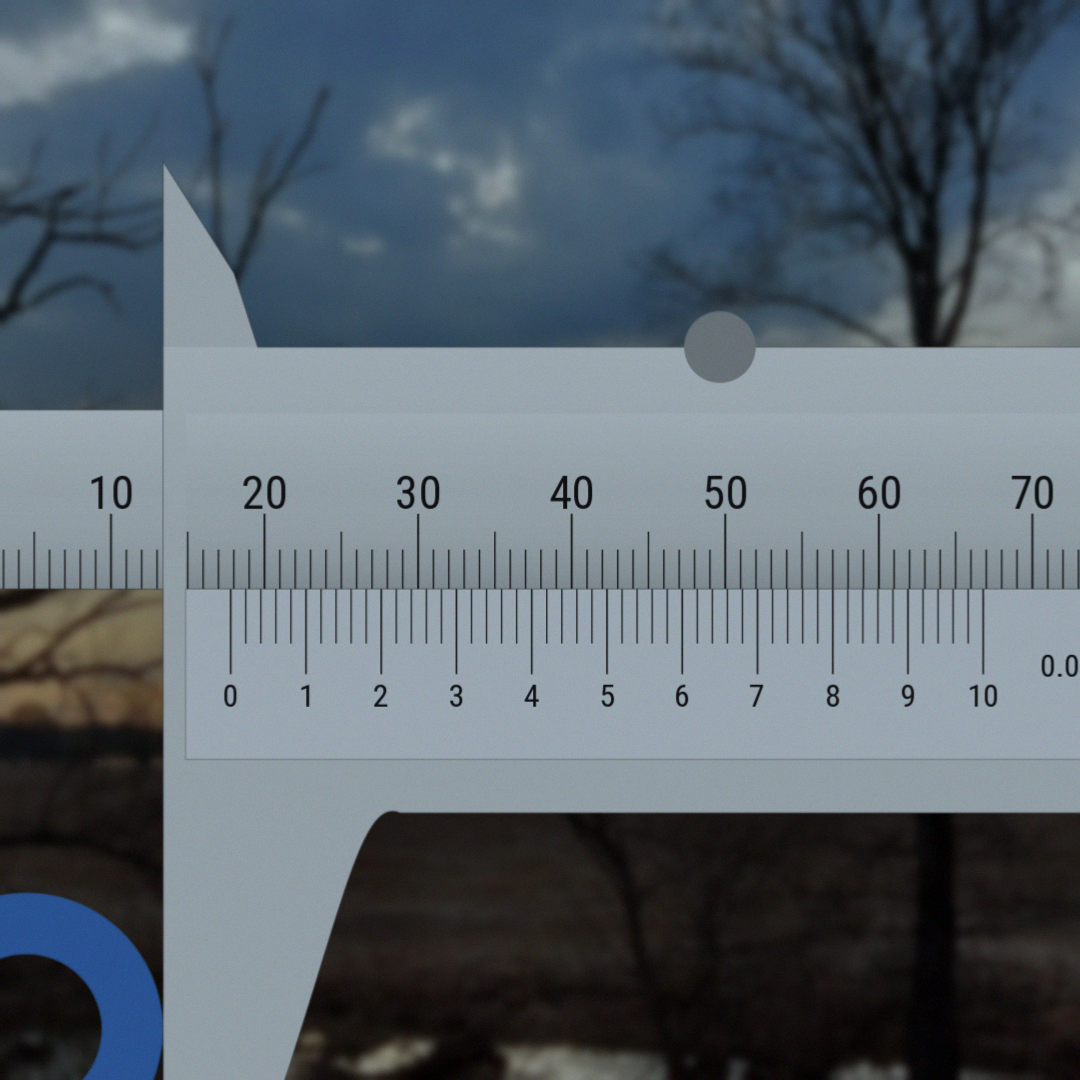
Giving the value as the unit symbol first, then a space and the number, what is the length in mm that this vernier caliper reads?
mm 17.8
